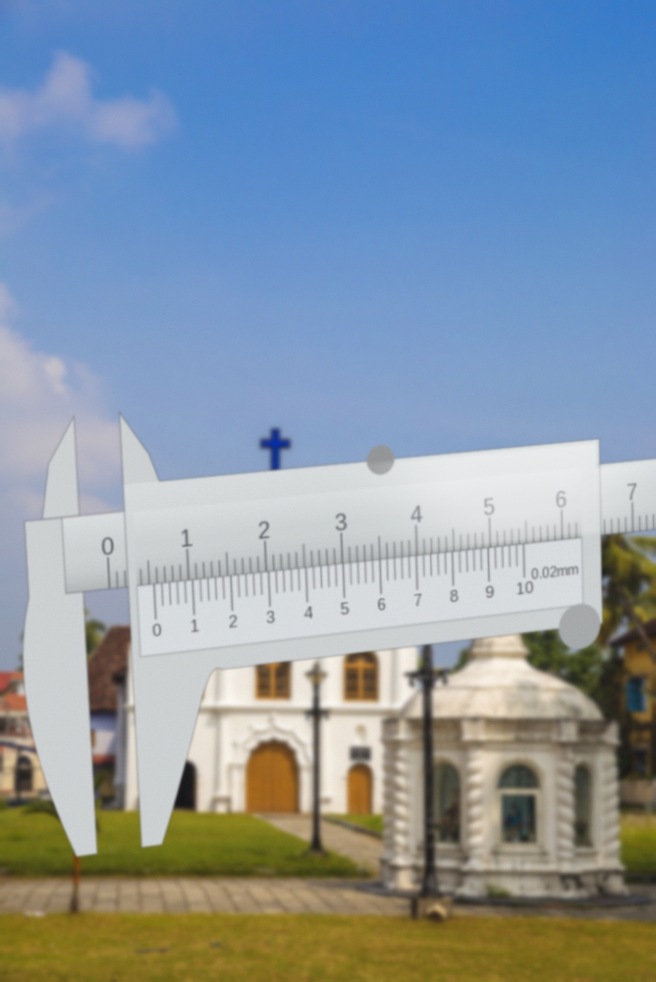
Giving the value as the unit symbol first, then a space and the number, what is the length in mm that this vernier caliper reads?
mm 5.6
